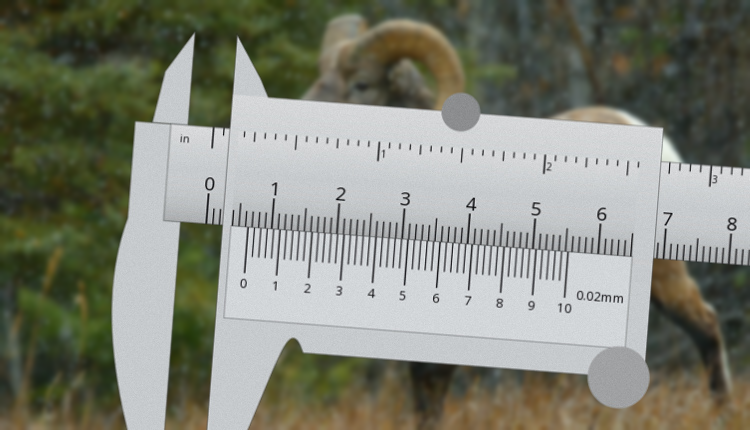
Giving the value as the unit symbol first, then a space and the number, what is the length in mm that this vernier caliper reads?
mm 6.4
